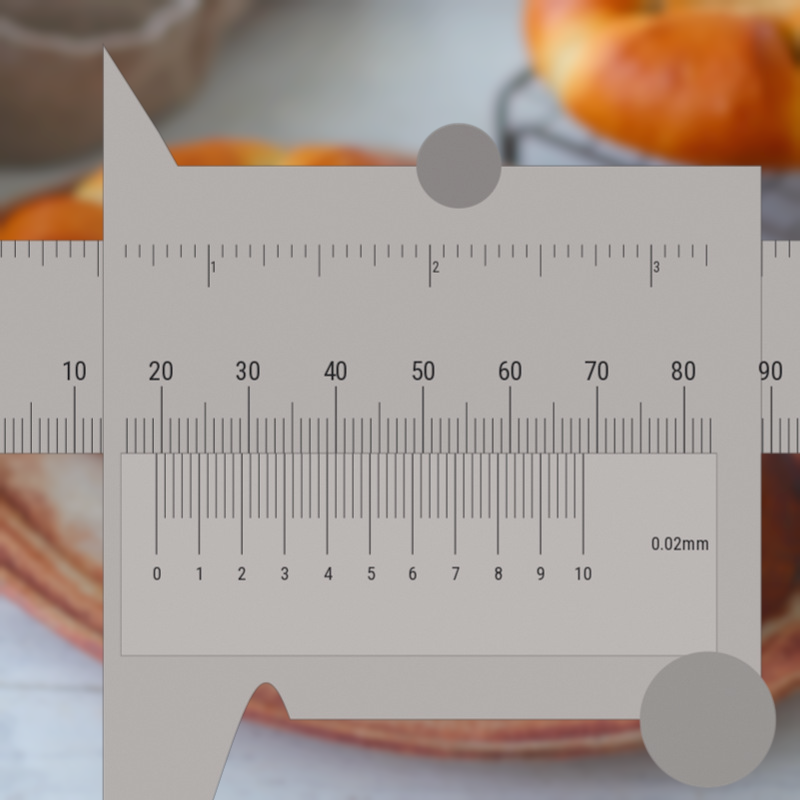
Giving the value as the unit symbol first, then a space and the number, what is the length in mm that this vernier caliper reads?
mm 19.4
